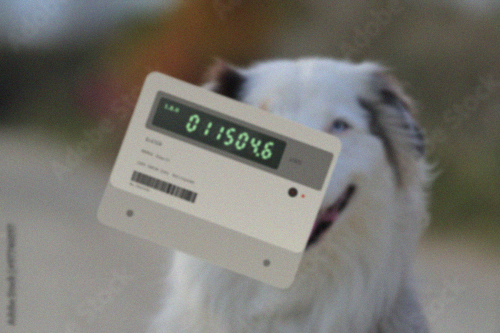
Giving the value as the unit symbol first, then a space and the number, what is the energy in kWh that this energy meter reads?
kWh 11504.6
